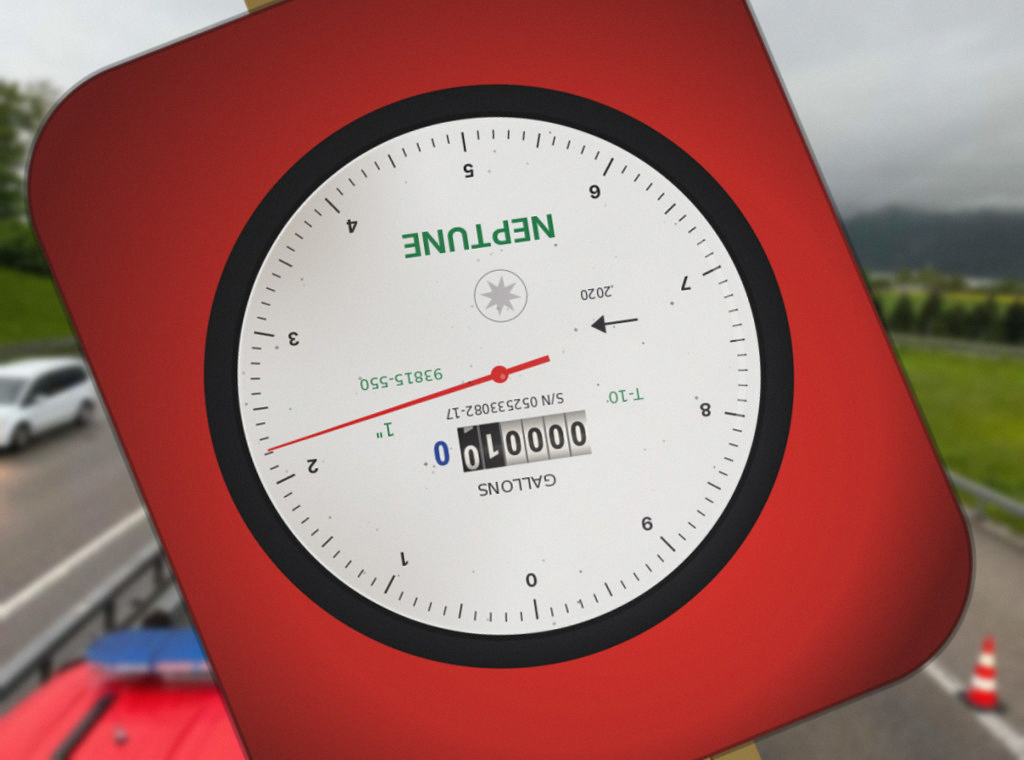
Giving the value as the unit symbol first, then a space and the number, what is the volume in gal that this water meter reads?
gal 102.2
